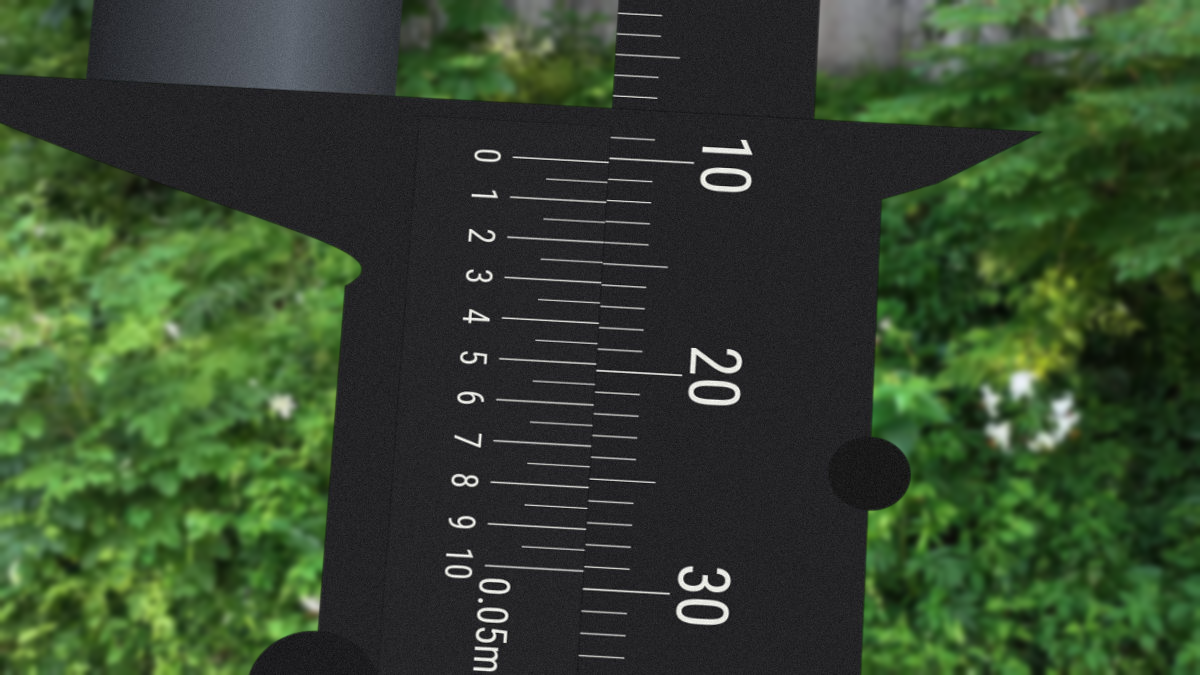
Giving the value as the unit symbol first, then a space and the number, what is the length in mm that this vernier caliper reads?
mm 10.2
